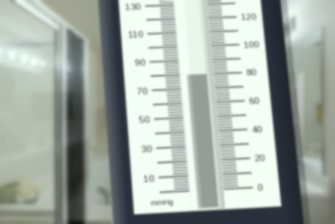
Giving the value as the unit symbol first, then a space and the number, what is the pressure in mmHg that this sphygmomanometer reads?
mmHg 80
